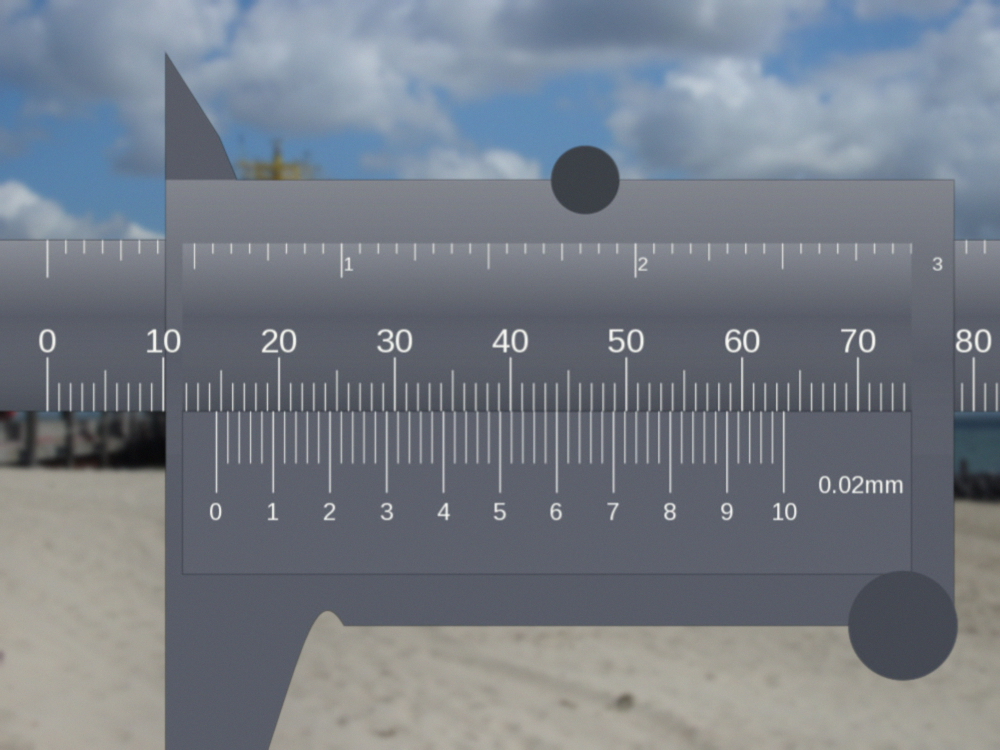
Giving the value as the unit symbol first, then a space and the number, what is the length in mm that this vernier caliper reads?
mm 14.6
